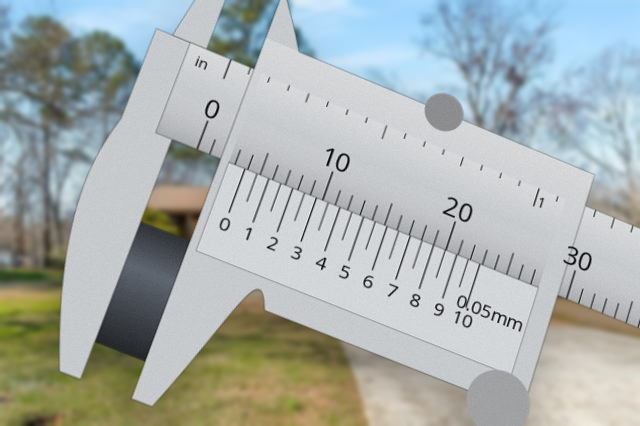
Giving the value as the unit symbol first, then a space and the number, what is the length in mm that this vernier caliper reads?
mm 3.8
